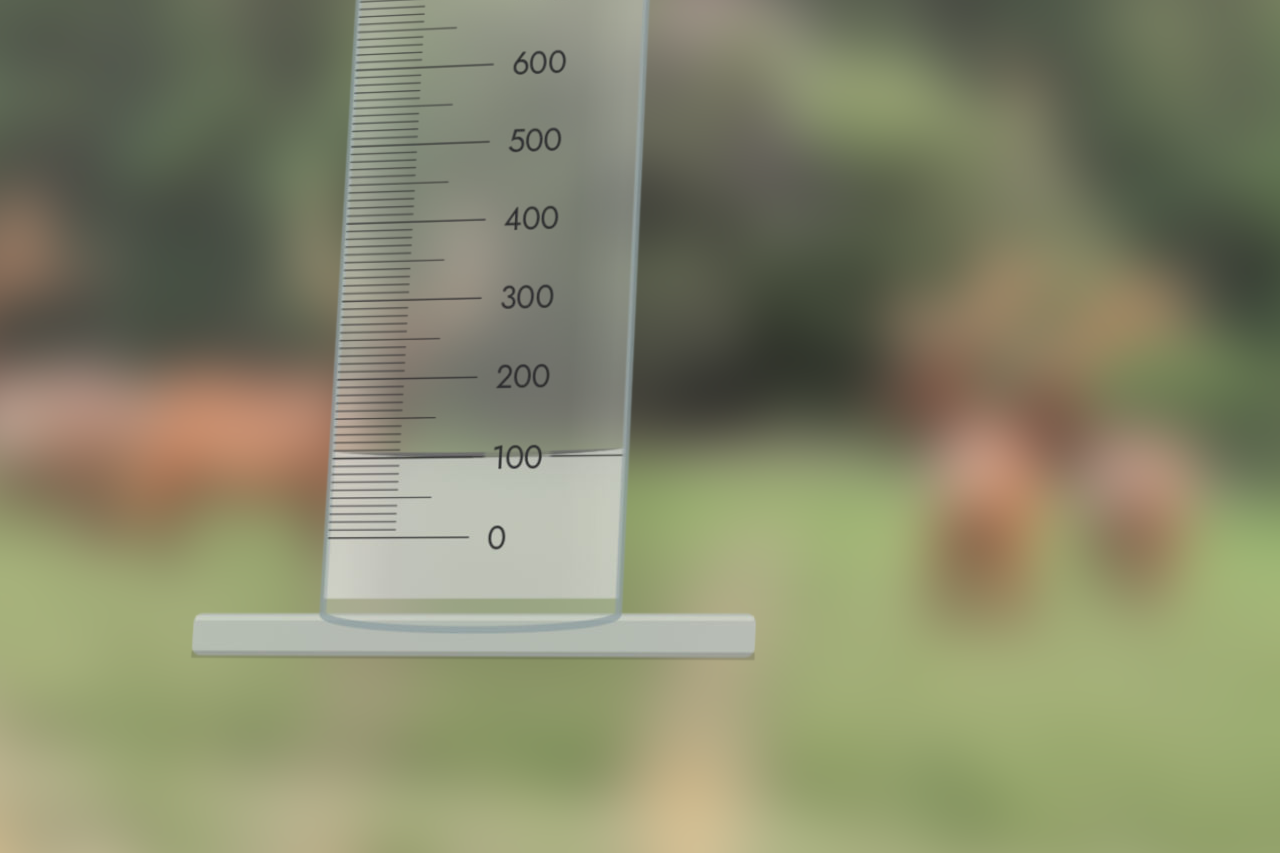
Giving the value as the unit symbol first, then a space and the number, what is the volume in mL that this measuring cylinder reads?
mL 100
